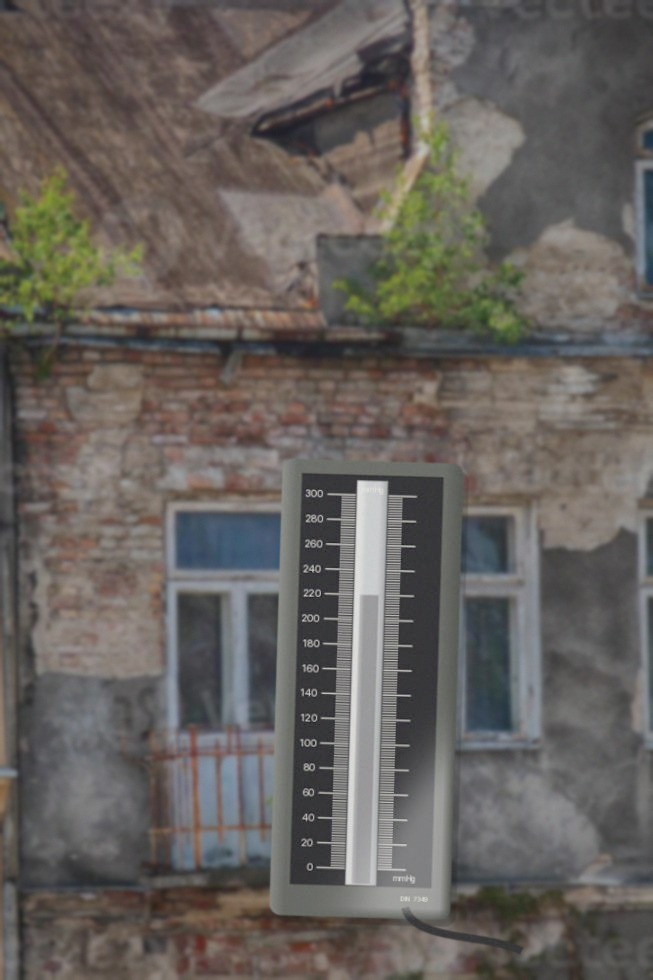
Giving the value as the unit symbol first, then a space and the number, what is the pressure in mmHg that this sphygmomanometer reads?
mmHg 220
